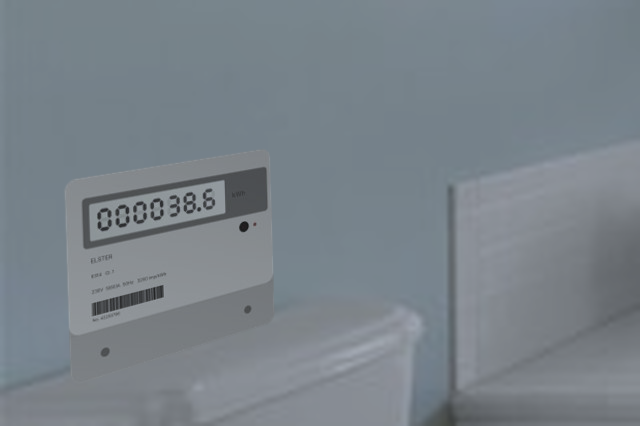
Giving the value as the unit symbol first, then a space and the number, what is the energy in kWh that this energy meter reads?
kWh 38.6
